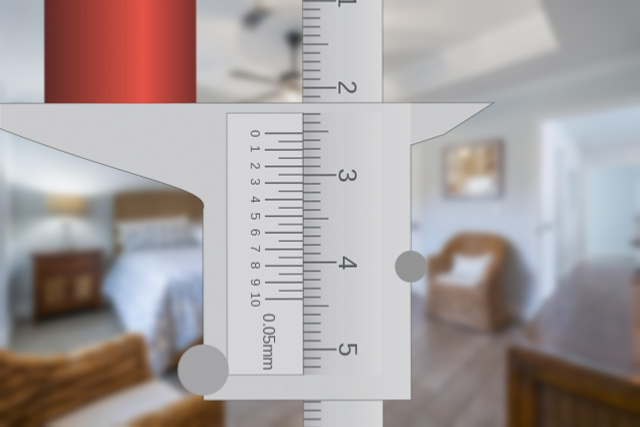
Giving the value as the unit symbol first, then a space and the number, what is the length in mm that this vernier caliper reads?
mm 25.2
